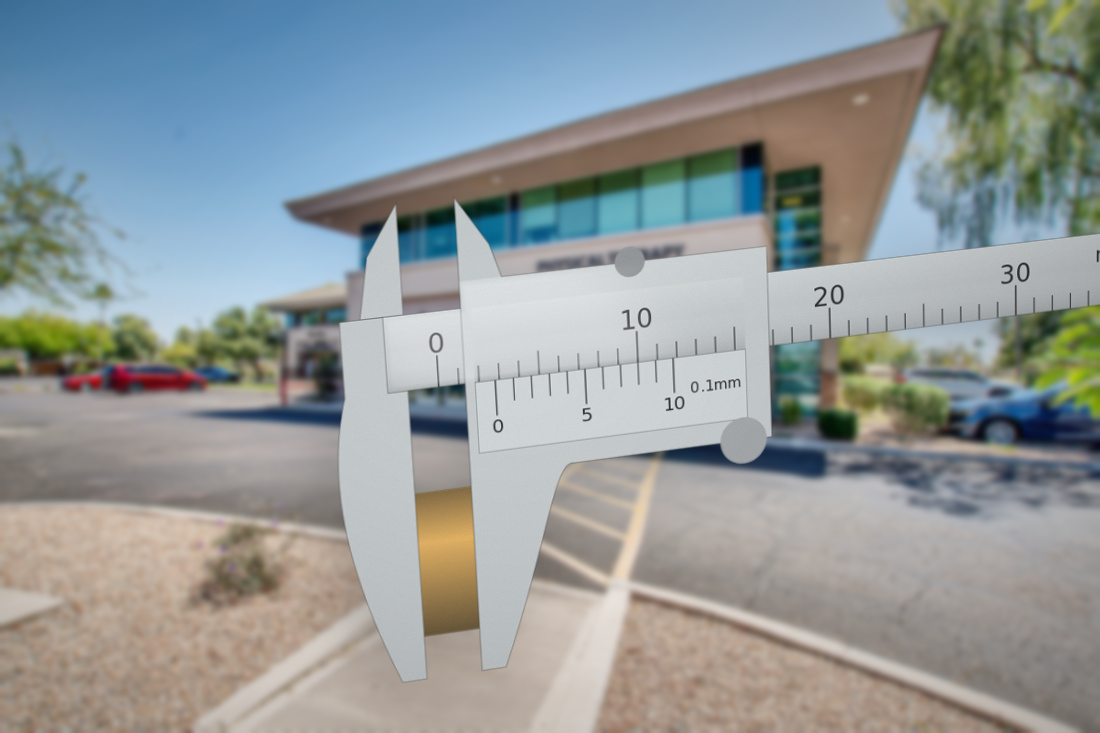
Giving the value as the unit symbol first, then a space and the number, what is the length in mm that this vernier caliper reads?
mm 2.8
